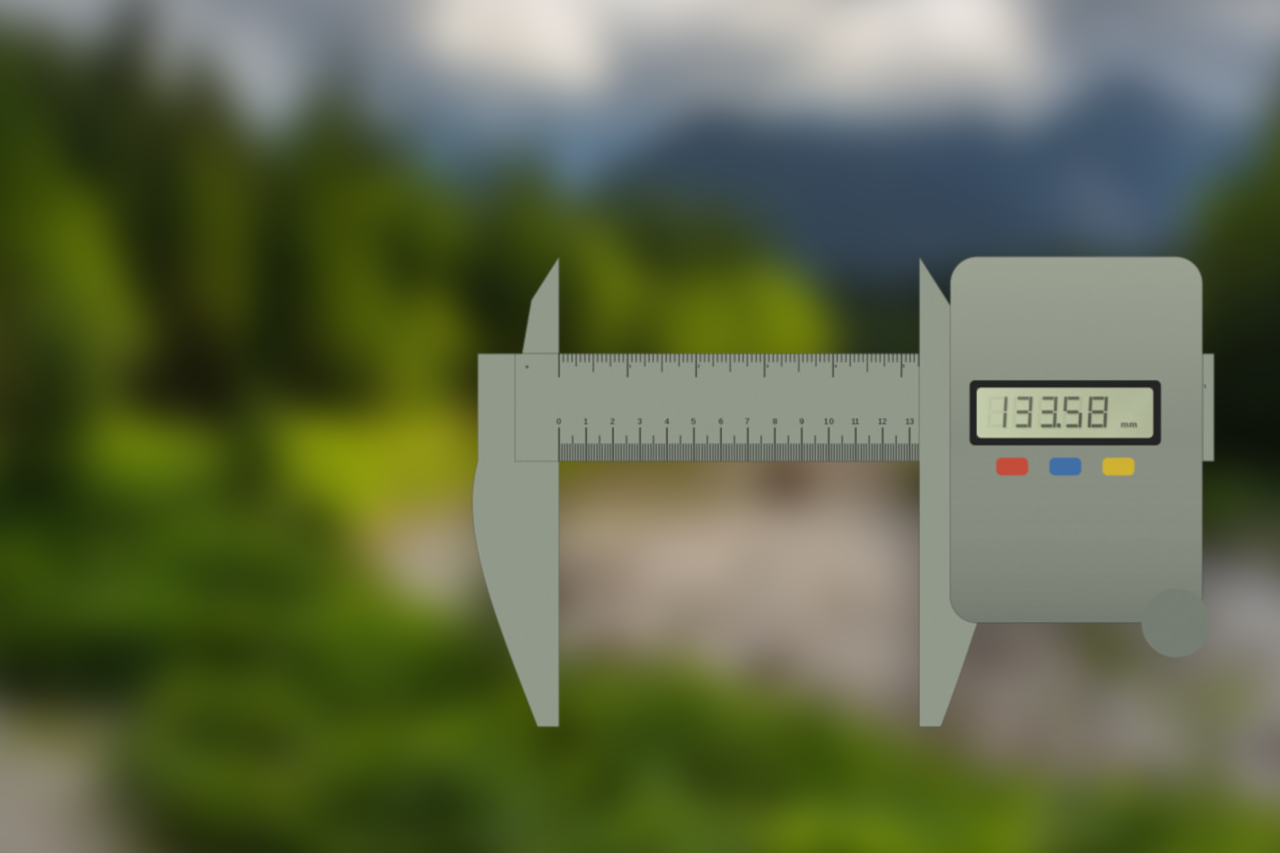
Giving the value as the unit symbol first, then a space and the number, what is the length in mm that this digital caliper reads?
mm 133.58
